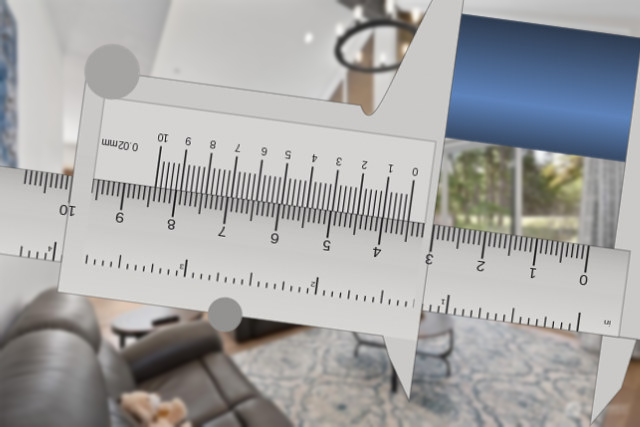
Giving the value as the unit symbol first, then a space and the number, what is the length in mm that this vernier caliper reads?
mm 35.0
